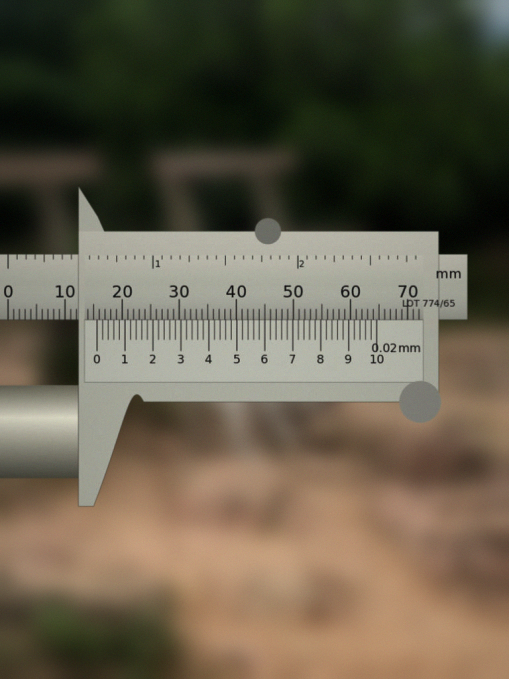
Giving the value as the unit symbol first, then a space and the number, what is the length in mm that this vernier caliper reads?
mm 15.6
